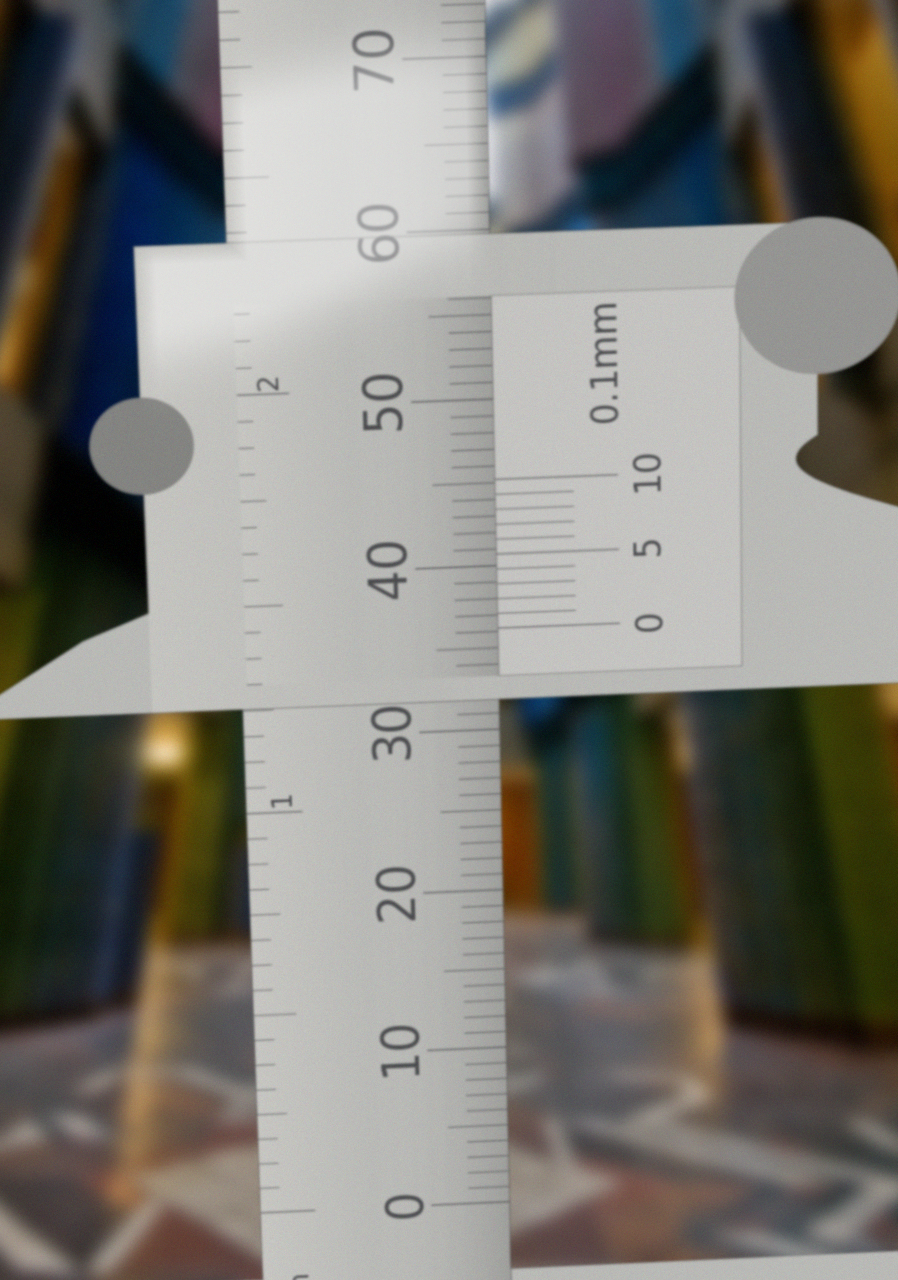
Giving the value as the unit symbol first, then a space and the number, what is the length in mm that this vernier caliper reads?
mm 36.2
